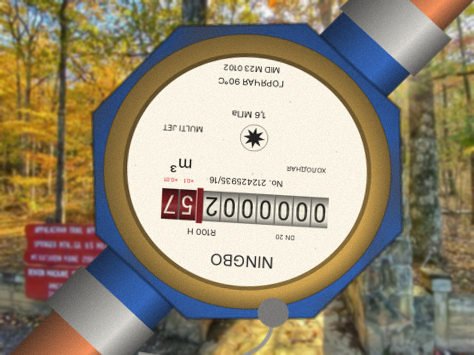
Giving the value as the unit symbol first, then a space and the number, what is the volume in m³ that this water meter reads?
m³ 2.57
